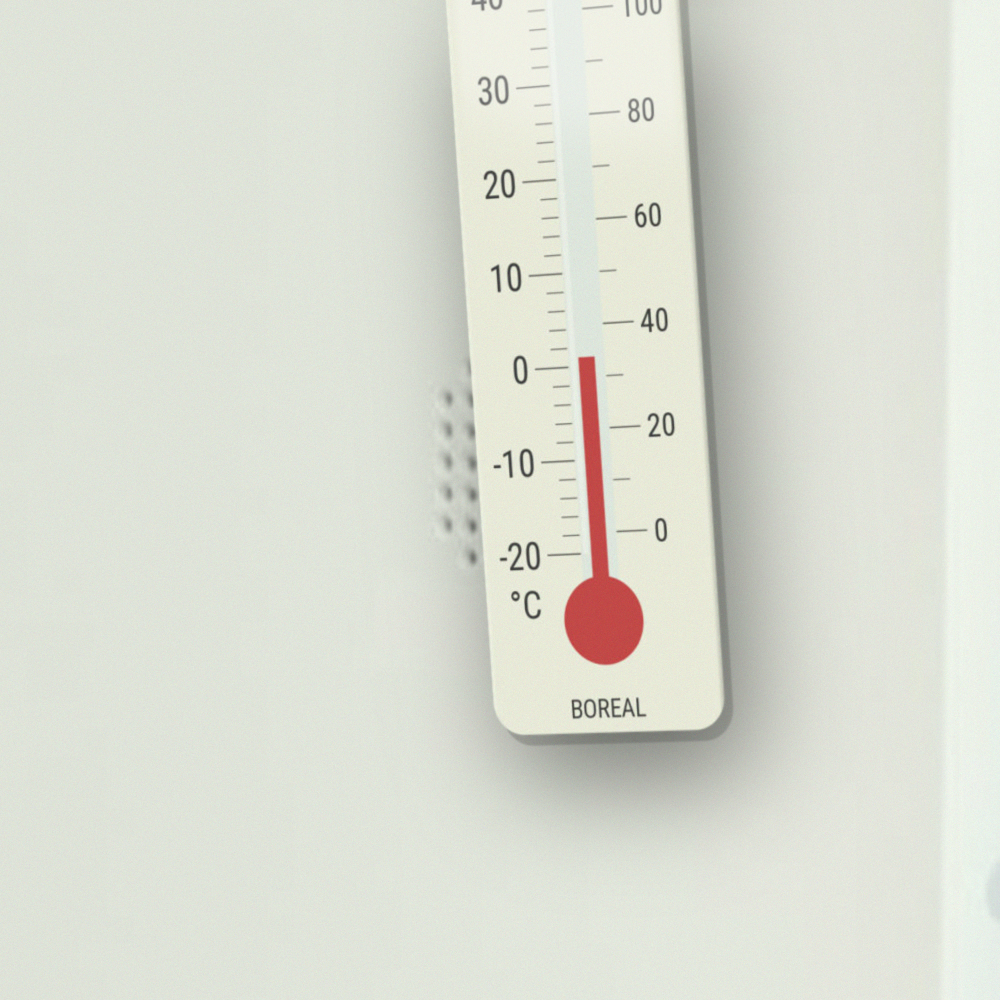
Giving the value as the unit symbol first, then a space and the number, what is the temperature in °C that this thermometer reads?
°C 1
